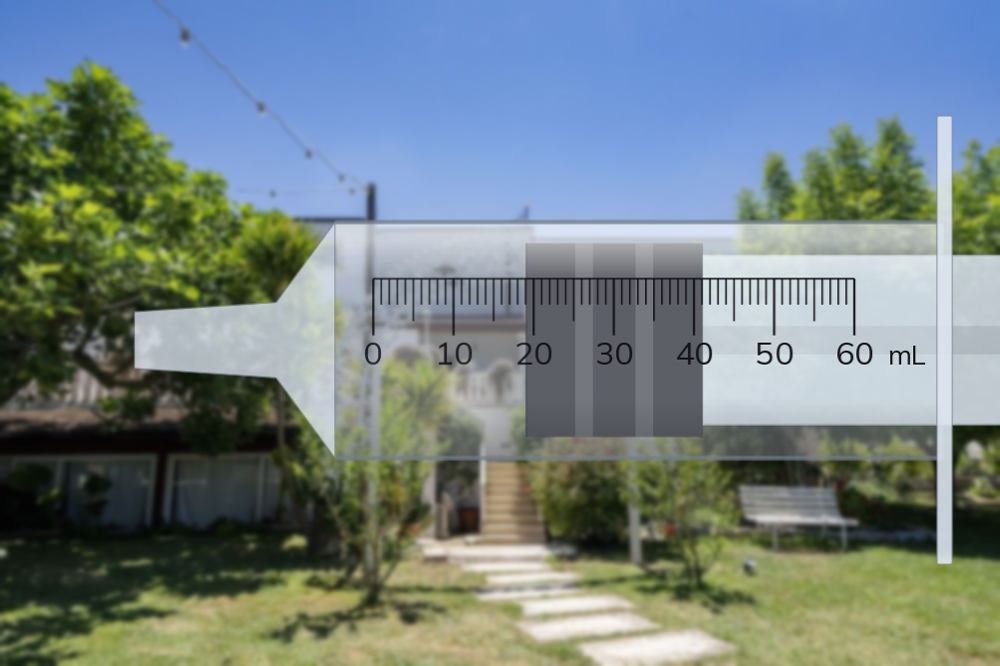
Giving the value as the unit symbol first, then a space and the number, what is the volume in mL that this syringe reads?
mL 19
